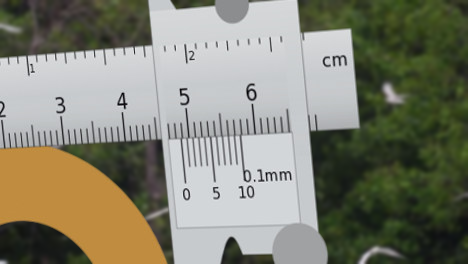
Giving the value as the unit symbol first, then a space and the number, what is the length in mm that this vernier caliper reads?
mm 48.8
